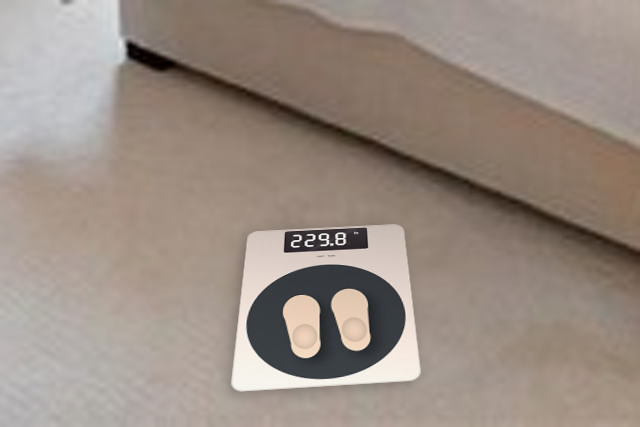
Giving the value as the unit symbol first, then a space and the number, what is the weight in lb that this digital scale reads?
lb 229.8
